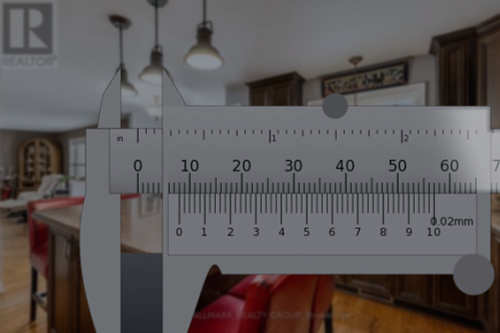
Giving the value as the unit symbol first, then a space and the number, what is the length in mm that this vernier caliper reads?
mm 8.0
